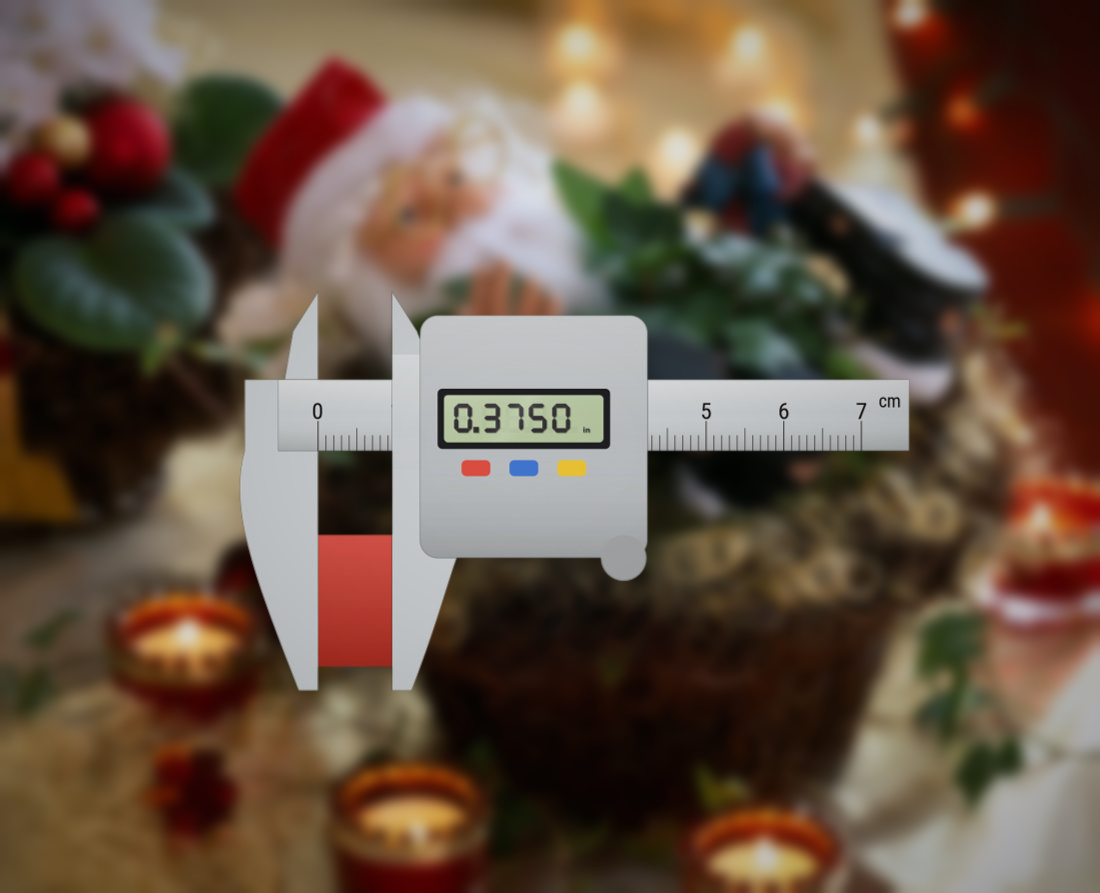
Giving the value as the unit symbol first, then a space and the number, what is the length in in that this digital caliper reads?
in 0.3750
